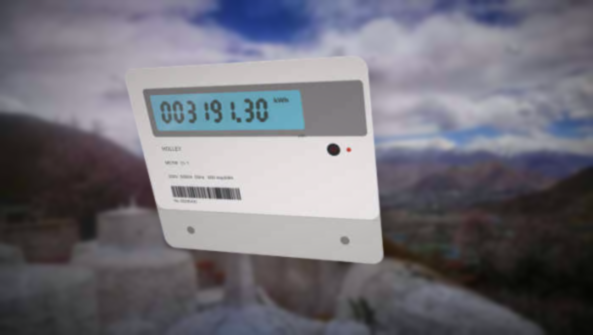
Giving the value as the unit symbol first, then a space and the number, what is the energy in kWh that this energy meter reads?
kWh 3191.30
